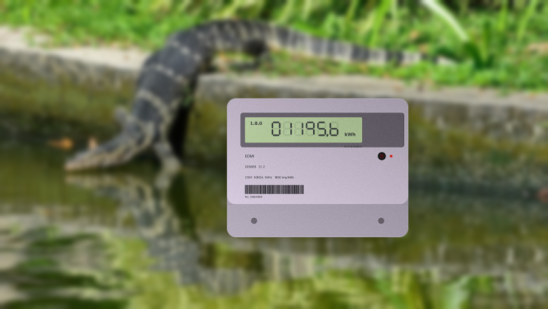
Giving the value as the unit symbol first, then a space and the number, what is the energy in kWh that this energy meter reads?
kWh 1195.6
